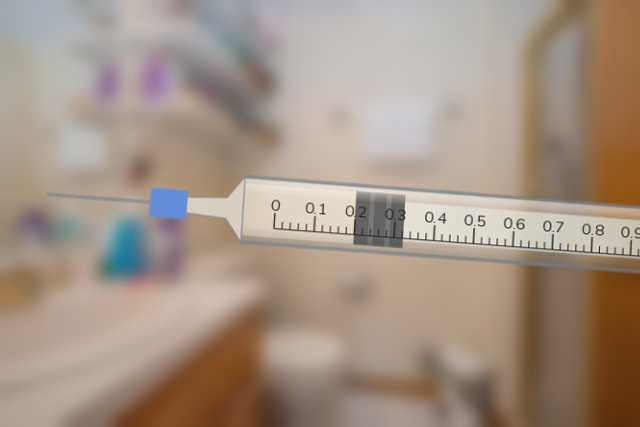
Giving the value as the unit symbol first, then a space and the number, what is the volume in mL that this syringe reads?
mL 0.2
